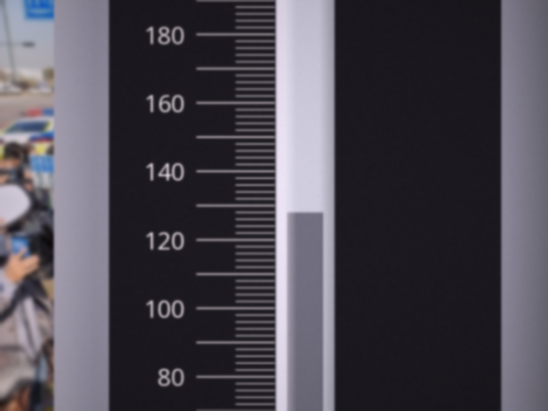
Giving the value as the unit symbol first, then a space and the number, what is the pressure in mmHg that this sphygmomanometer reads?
mmHg 128
